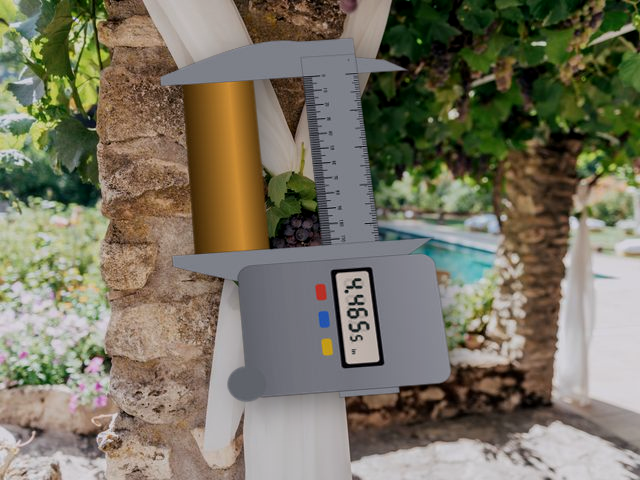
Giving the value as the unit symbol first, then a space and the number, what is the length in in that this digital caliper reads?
in 4.4655
